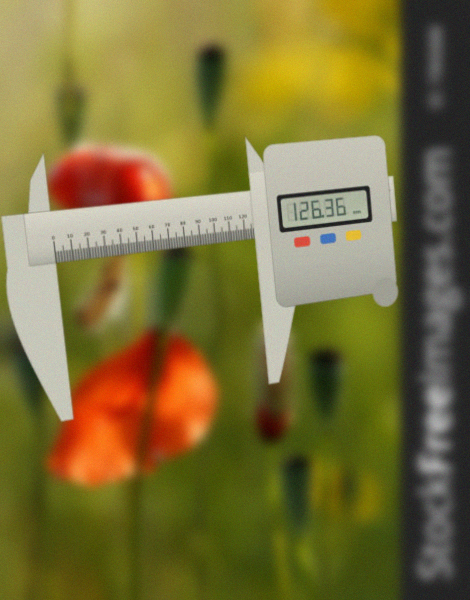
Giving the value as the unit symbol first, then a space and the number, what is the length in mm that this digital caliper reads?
mm 126.36
